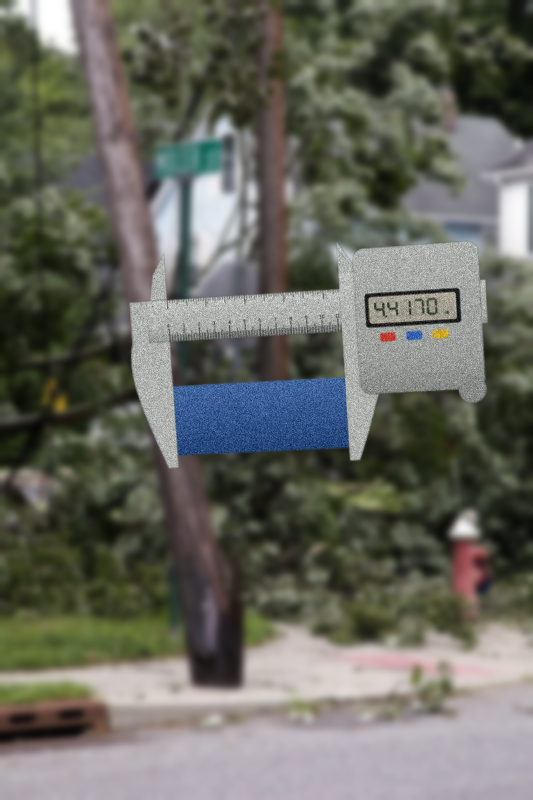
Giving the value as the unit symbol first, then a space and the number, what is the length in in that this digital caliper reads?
in 4.4170
